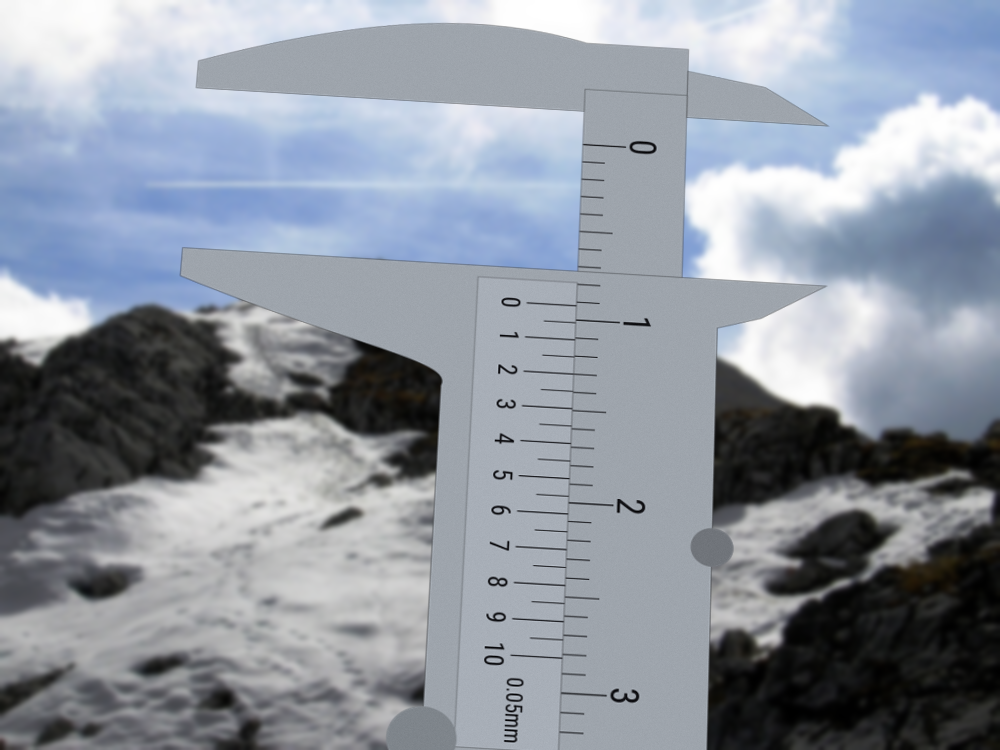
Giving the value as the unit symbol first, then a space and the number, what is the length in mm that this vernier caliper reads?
mm 9.2
